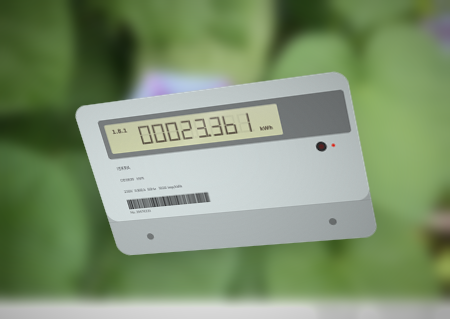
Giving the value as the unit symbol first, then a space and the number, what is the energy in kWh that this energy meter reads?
kWh 23.361
